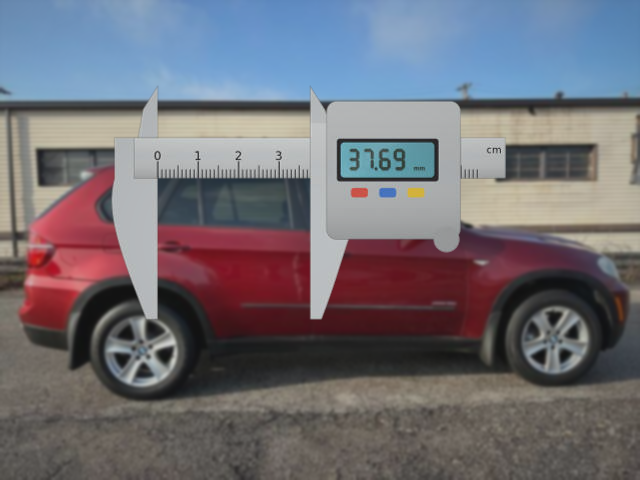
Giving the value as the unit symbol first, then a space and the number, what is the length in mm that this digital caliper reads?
mm 37.69
